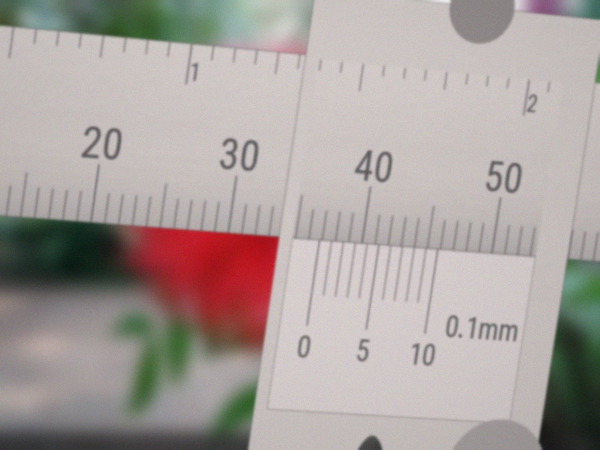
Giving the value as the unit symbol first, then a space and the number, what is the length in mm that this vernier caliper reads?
mm 36.8
